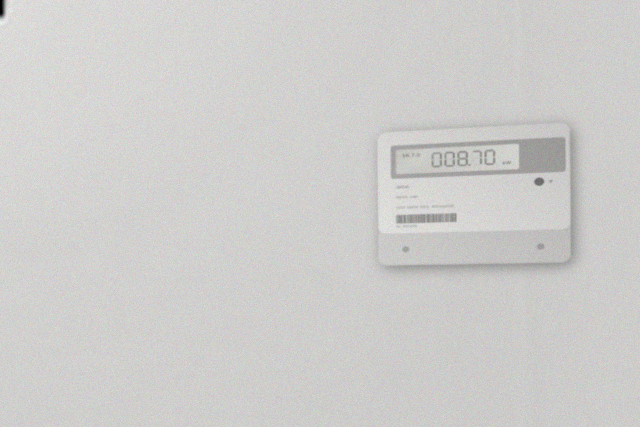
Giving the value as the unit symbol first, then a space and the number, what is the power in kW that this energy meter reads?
kW 8.70
